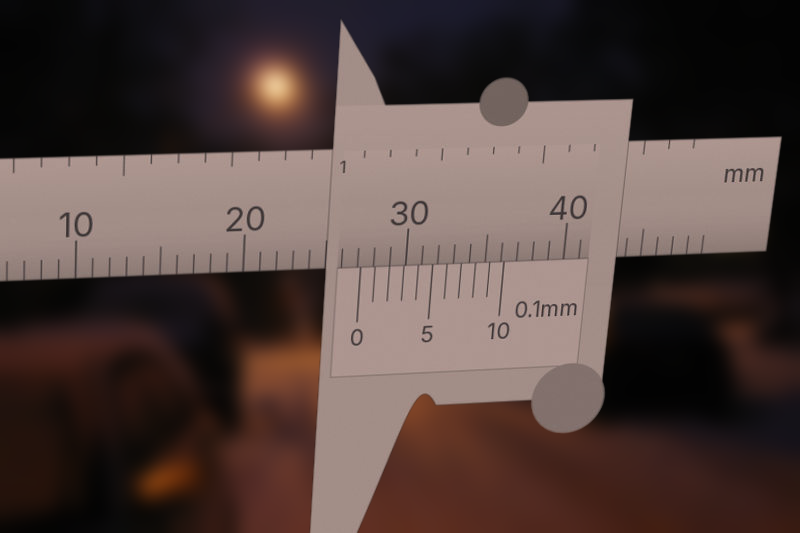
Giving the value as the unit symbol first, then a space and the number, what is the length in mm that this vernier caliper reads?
mm 27.2
